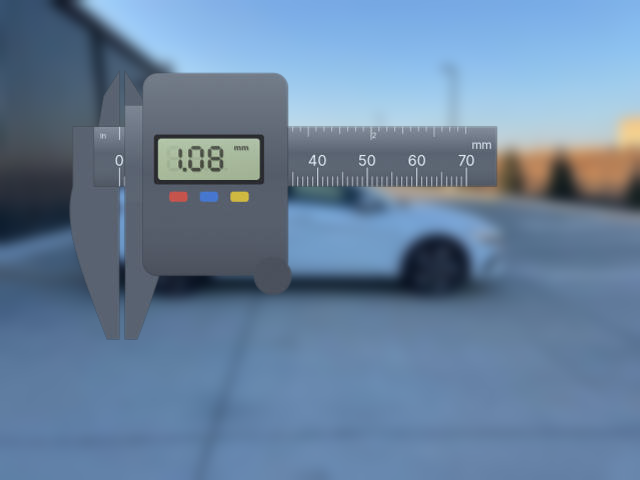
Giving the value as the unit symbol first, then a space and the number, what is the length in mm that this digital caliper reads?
mm 1.08
